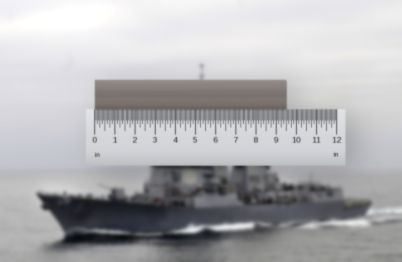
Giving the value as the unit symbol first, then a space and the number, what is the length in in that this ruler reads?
in 9.5
